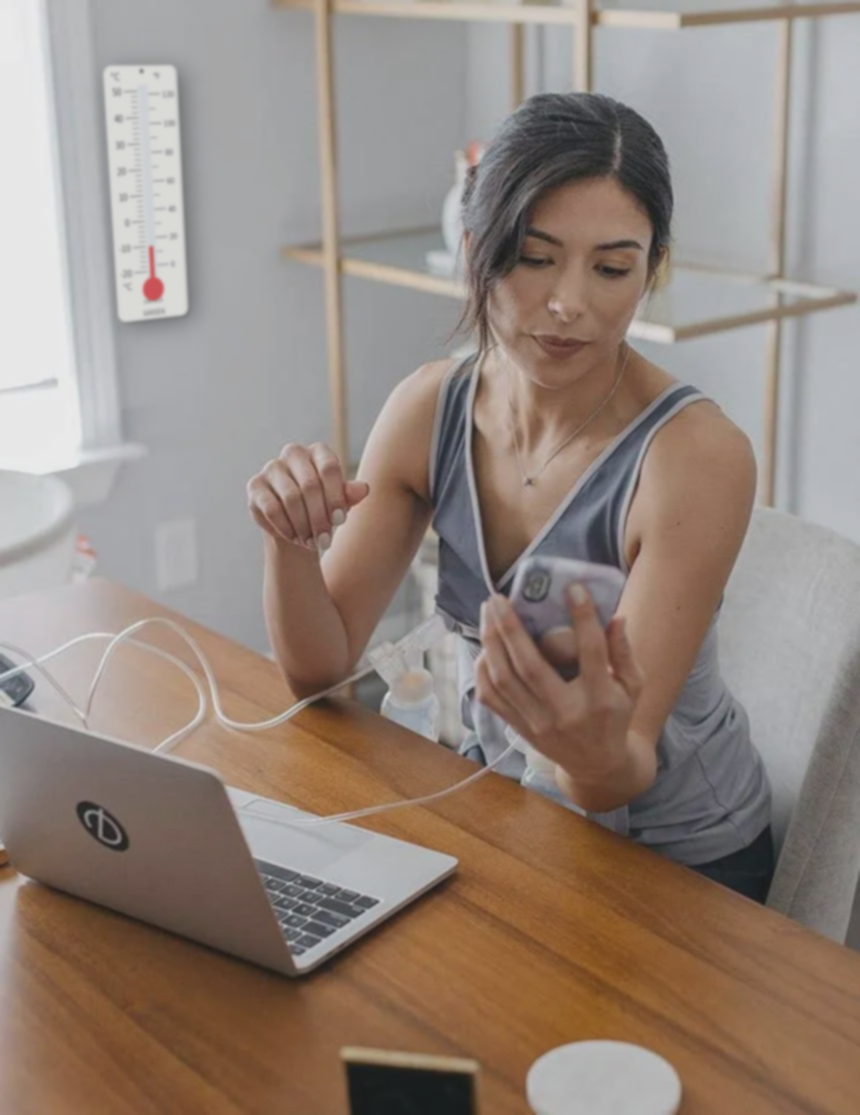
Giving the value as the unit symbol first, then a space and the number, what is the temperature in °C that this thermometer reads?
°C -10
